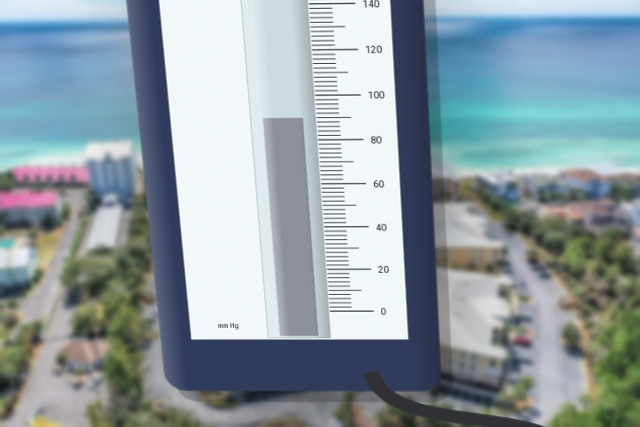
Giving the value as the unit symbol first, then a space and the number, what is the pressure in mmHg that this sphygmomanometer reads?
mmHg 90
